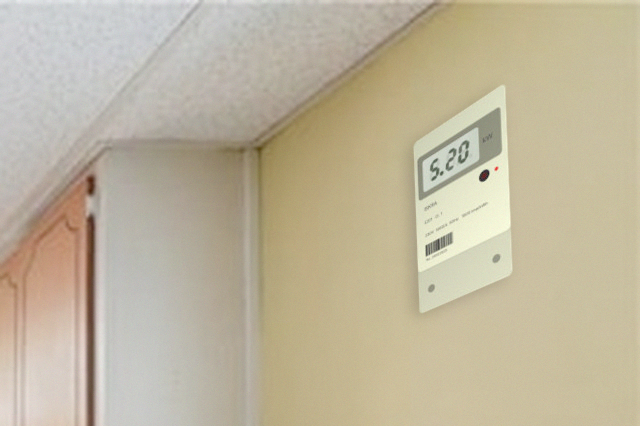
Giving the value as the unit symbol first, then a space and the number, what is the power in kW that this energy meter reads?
kW 5.20
